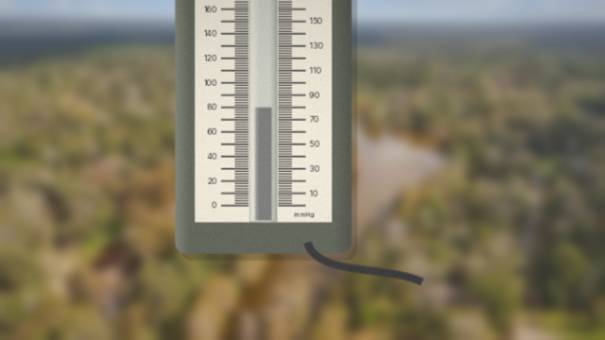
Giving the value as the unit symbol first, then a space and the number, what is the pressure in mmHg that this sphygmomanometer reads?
mmHg 80
